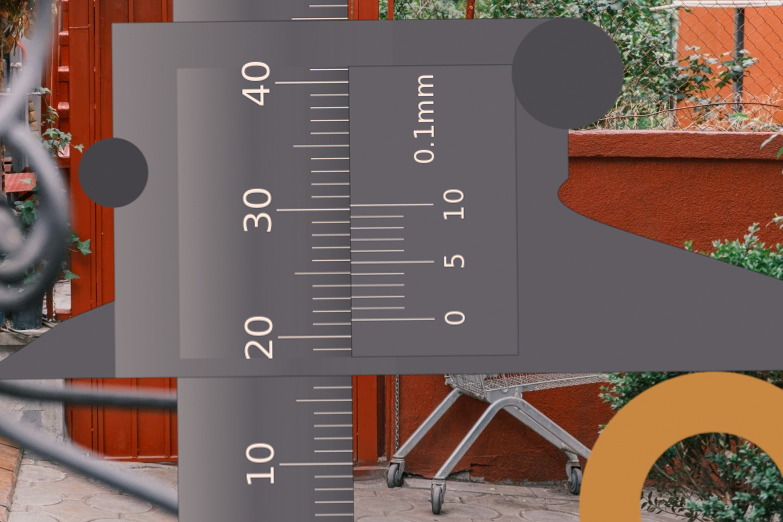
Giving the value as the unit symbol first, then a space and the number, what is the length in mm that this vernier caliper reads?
mm 21.3
